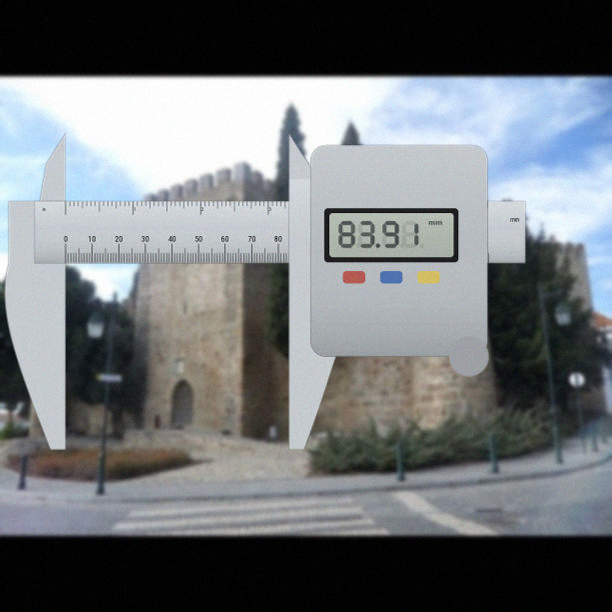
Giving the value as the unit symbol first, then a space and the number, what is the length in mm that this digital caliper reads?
mm 83.91
